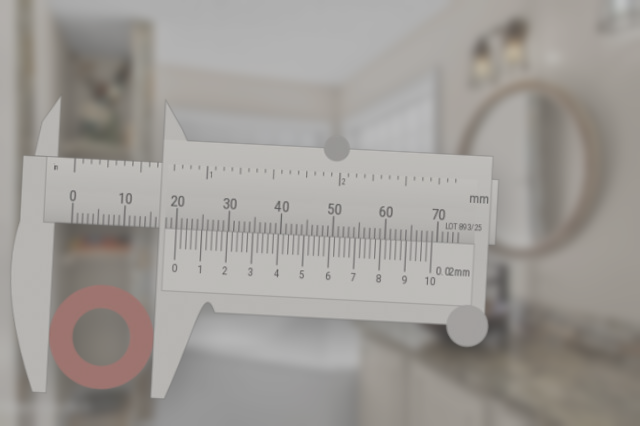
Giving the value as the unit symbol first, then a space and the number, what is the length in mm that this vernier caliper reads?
mm 20.0
